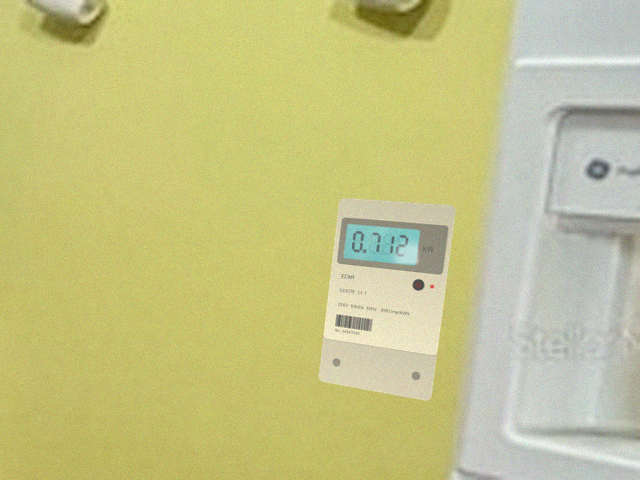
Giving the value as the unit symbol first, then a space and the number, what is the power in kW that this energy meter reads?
kW 0.712
